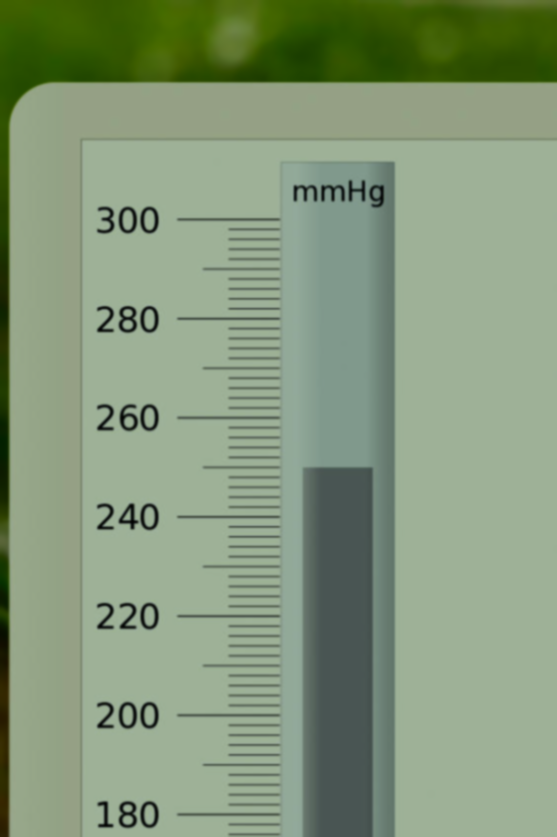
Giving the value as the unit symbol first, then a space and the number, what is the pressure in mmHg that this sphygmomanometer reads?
mmHg 250
